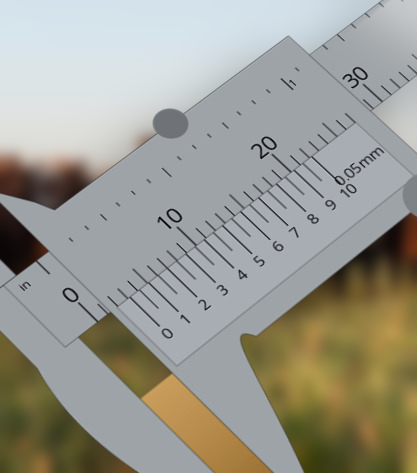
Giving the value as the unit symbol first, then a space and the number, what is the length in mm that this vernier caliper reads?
mm 3.2
